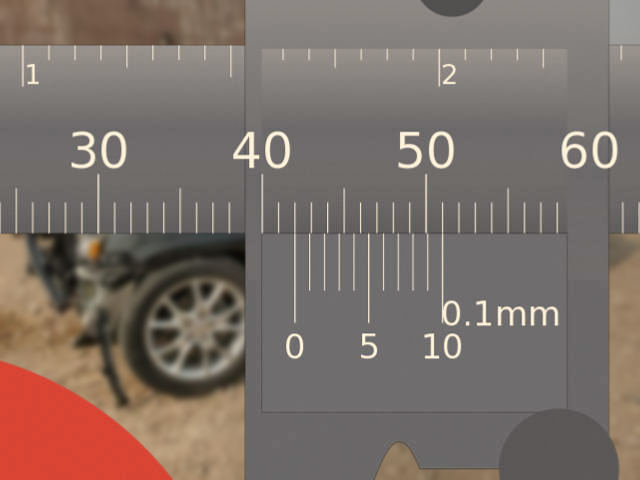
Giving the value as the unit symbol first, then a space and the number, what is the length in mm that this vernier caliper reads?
mm 42.0
